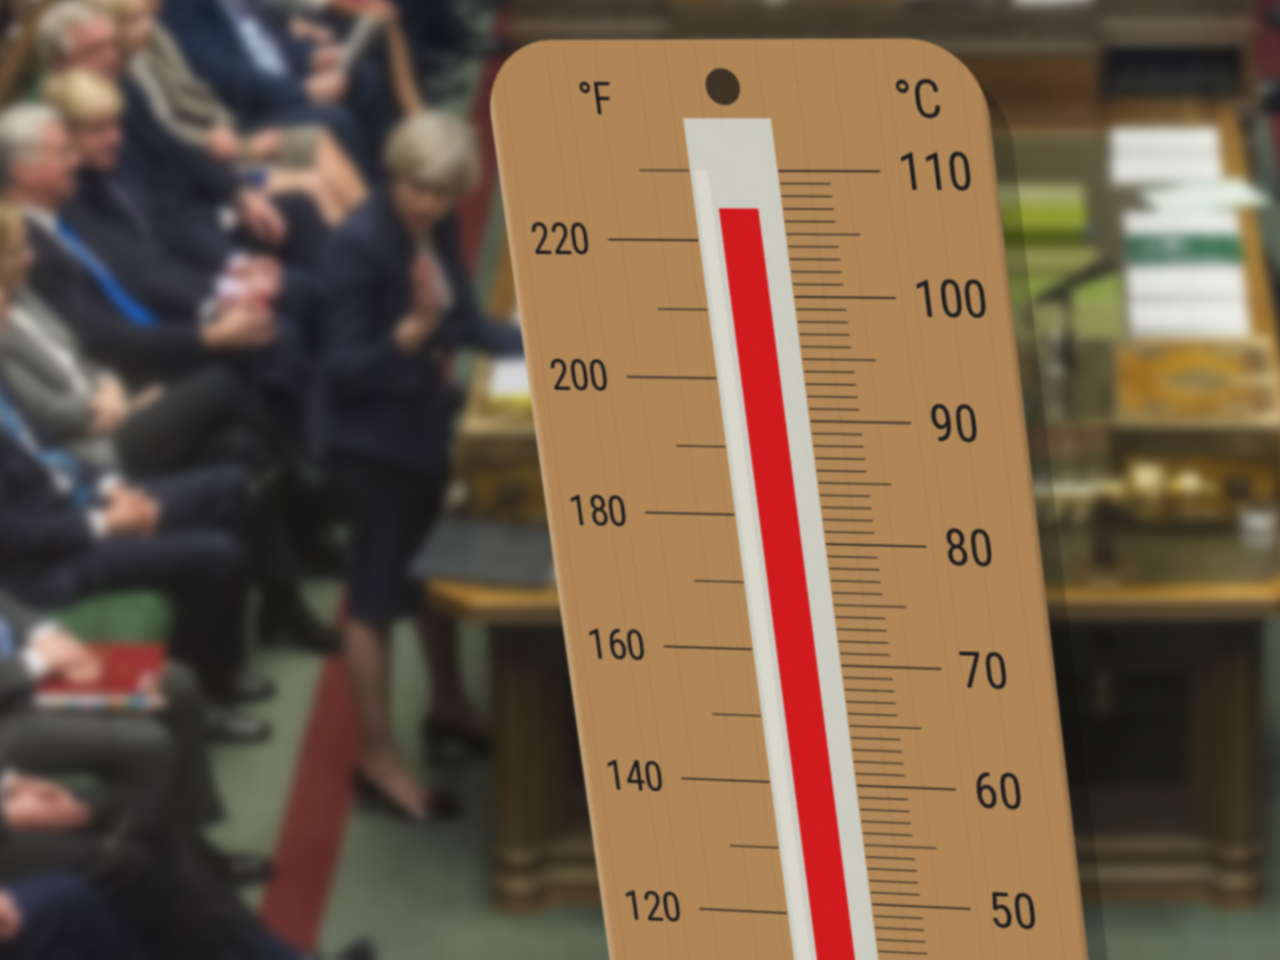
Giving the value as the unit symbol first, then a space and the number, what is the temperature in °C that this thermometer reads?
°C 107
